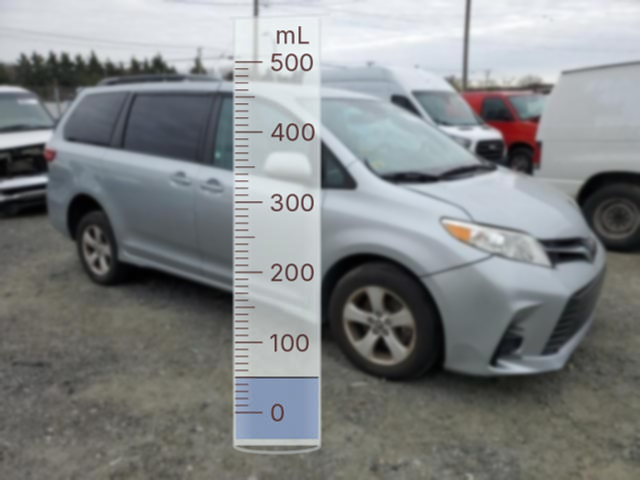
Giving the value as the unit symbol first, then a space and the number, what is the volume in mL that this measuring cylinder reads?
mL 50
